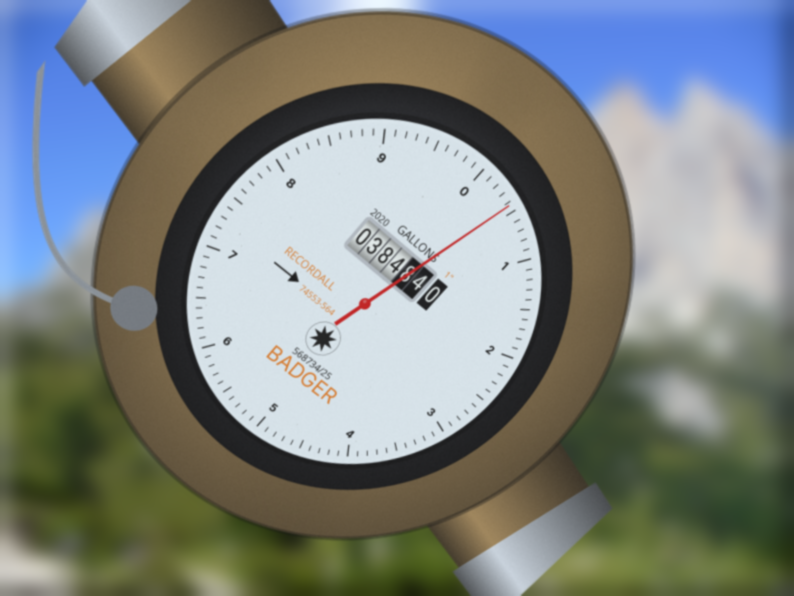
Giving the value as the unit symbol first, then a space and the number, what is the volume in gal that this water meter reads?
gal 384840.4
